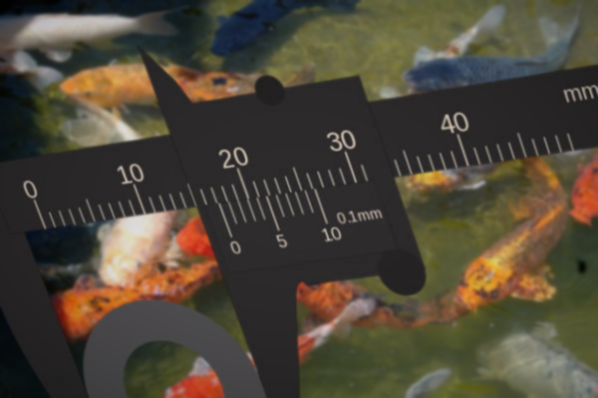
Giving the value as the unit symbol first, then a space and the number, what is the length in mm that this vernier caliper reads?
mm 17.2
